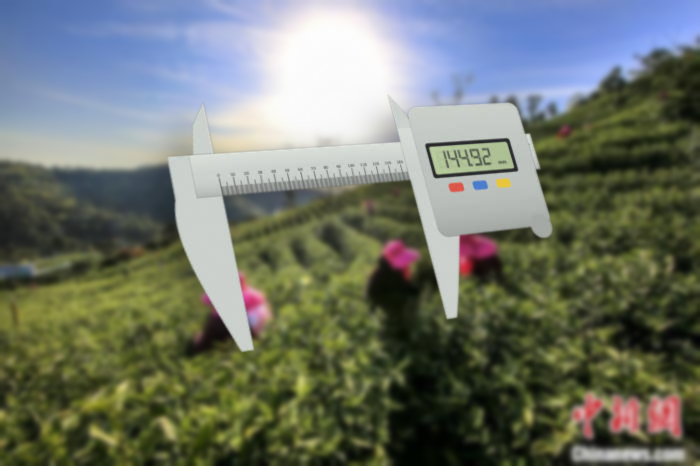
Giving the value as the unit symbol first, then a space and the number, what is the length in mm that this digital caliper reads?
mm 144.92
